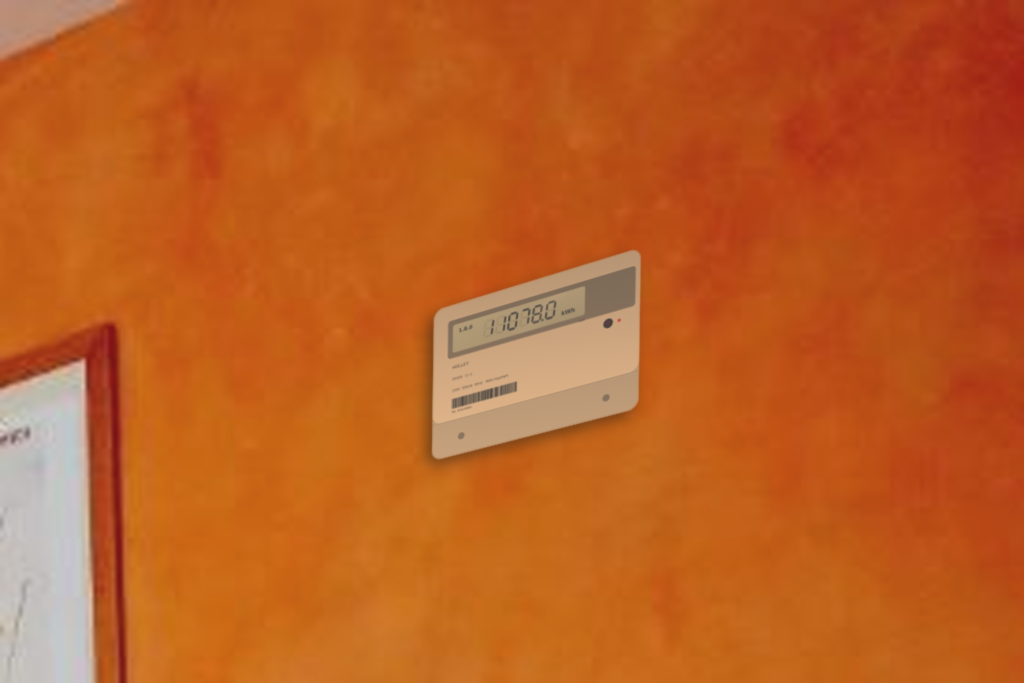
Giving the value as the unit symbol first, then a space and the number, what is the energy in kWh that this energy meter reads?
kWh 11078.0
